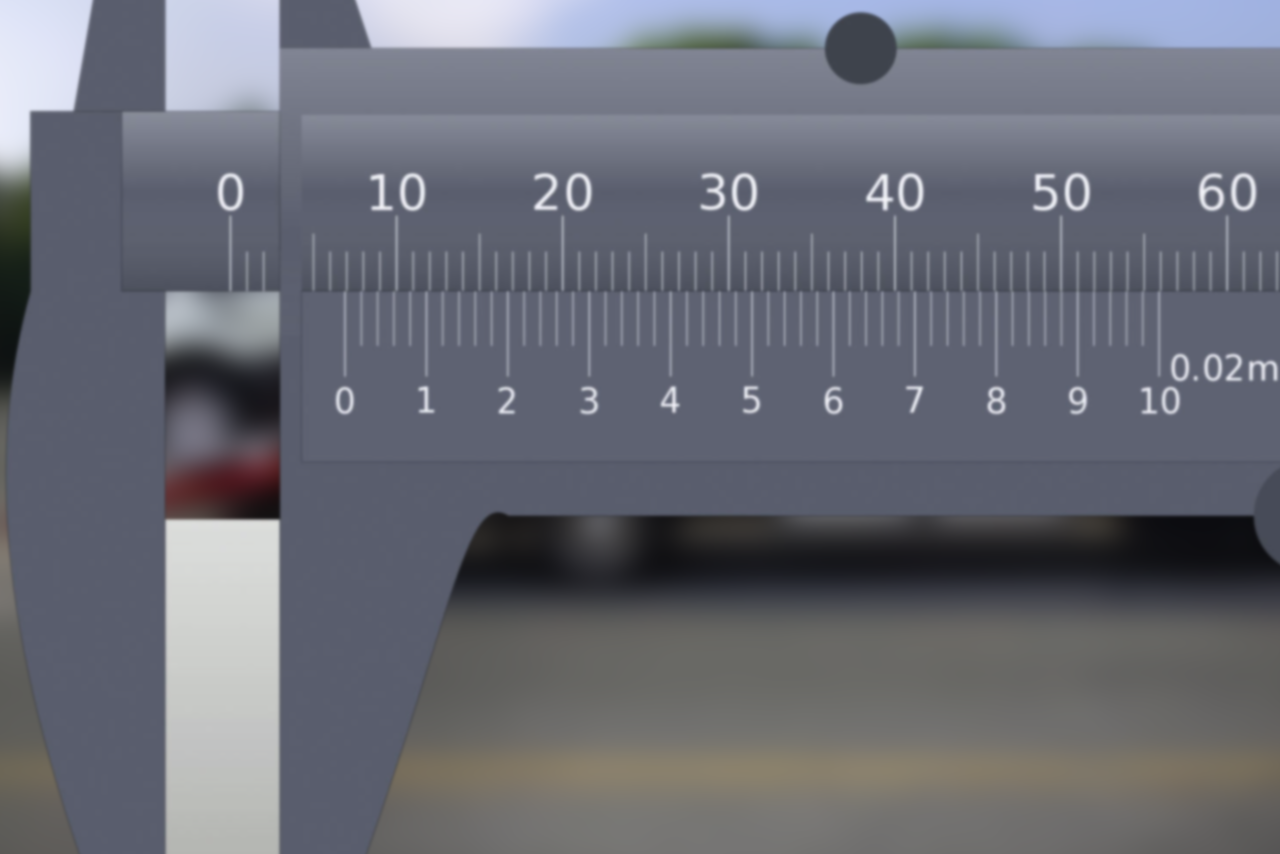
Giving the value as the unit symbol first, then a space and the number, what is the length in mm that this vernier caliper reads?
mm 6.9
